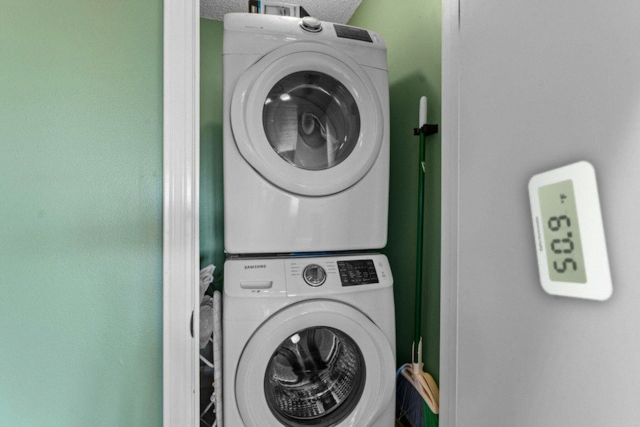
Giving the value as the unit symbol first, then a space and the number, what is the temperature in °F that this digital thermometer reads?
°F 50.9
